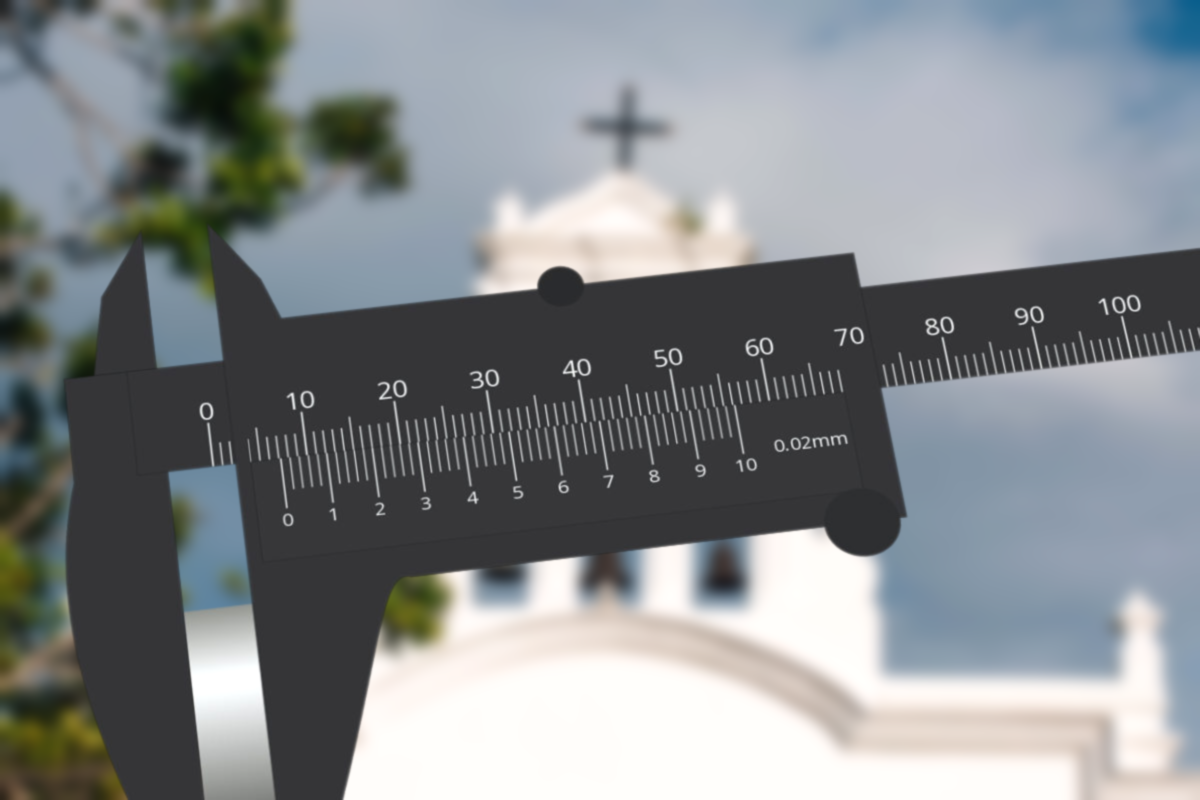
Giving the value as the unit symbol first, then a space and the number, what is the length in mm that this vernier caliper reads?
mm 7.2
